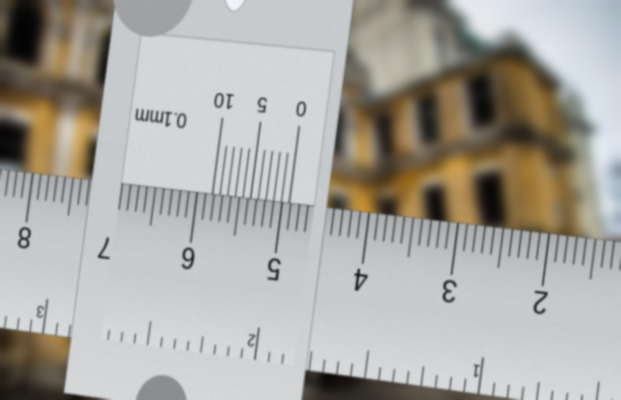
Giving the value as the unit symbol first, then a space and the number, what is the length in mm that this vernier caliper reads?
mm 49.2
